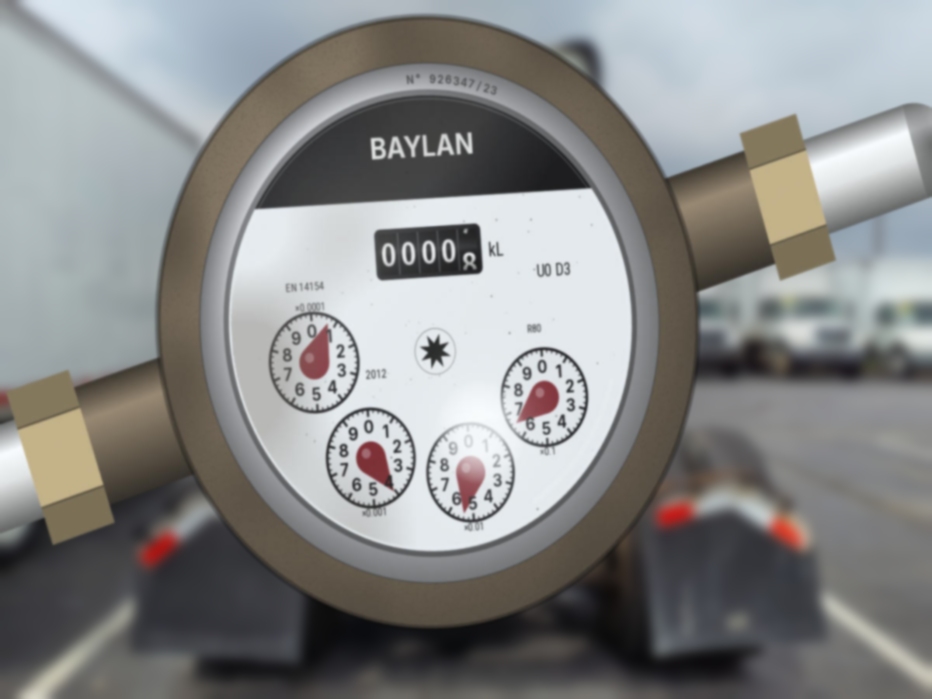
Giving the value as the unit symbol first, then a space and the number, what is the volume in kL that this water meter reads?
kL 7.6540
